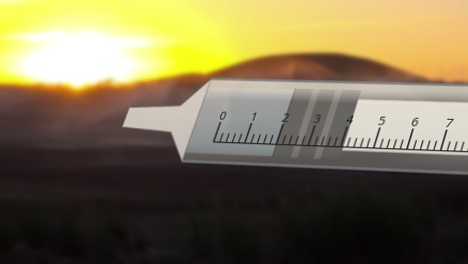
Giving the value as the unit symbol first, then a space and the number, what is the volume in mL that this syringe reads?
mL 2
